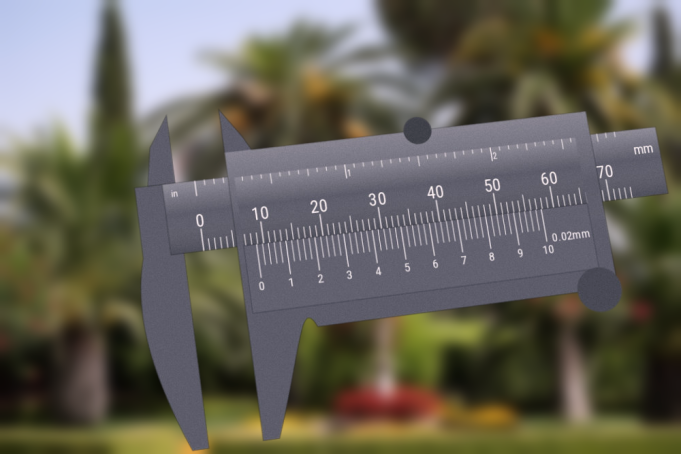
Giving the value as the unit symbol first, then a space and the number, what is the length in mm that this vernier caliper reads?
mm 8.8
